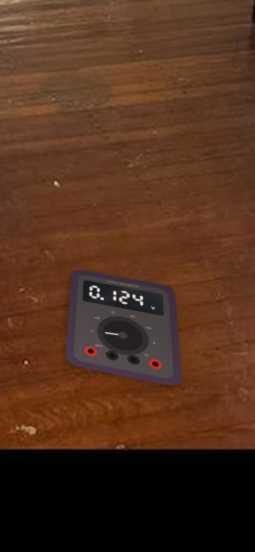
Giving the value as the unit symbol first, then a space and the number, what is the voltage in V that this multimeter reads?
V 0.124
